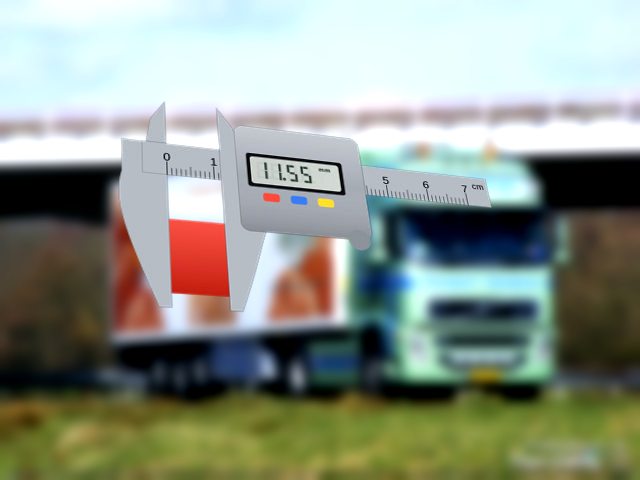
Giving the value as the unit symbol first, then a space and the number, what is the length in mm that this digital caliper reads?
mm 11.55
